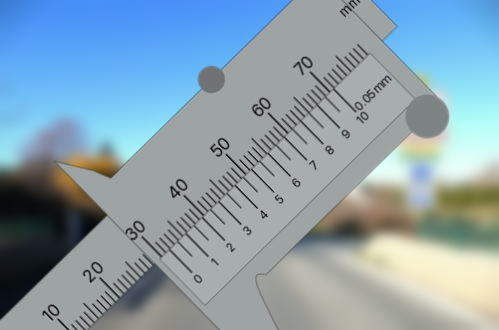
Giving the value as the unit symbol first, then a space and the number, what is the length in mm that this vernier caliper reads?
mm 31.8
